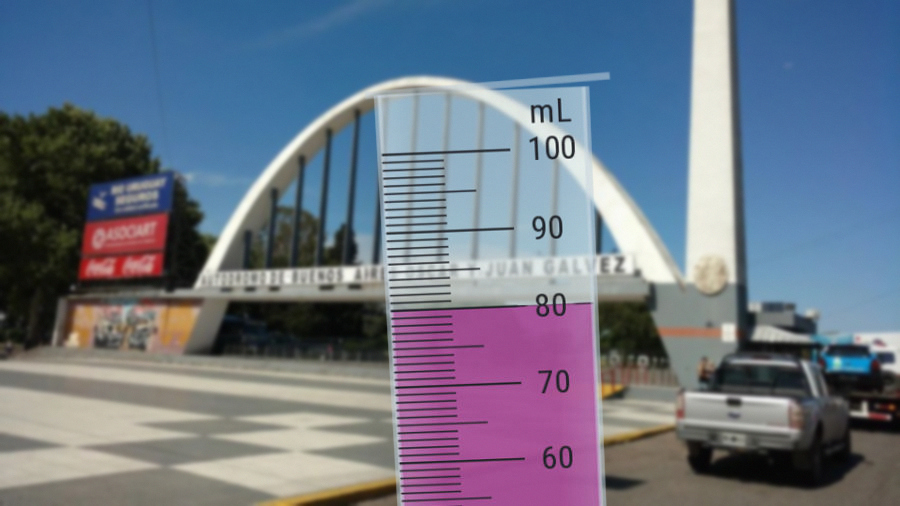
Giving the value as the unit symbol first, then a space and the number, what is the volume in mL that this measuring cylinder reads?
mL 80
